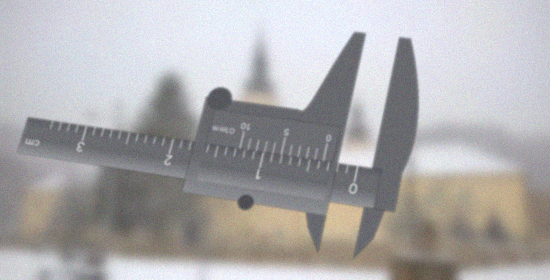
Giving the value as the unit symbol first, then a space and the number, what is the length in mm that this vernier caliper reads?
mm 3.6
